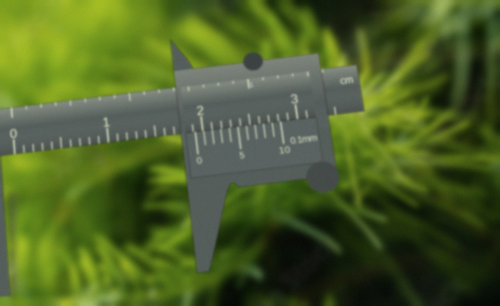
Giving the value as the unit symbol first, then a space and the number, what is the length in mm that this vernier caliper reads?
mm 19.2
